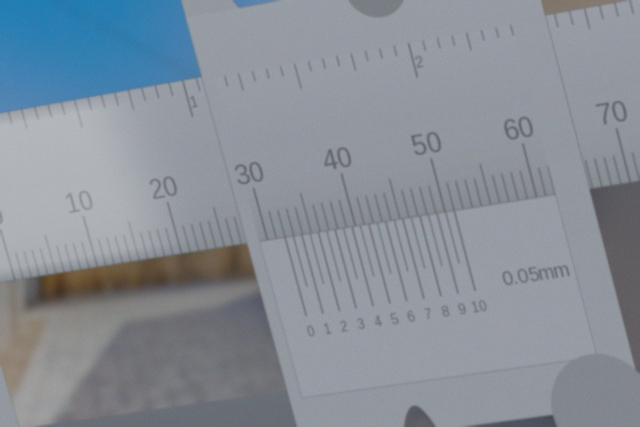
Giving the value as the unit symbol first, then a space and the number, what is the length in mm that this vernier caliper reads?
mm 32.0
